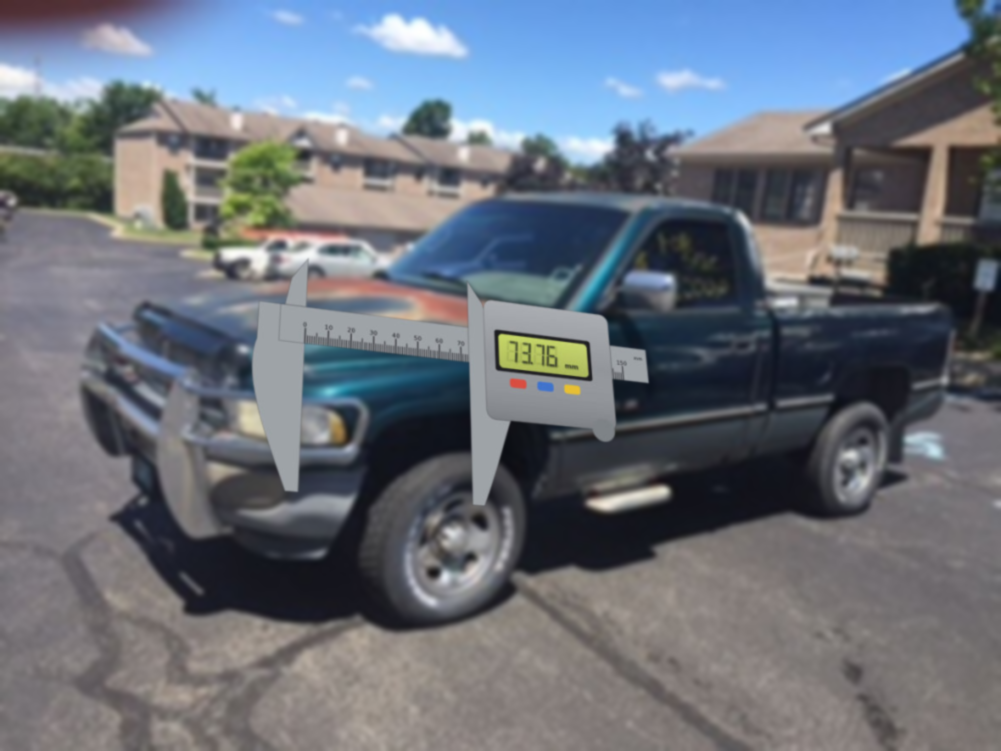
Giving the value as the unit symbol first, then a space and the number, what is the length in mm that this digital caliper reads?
mm 73.76
